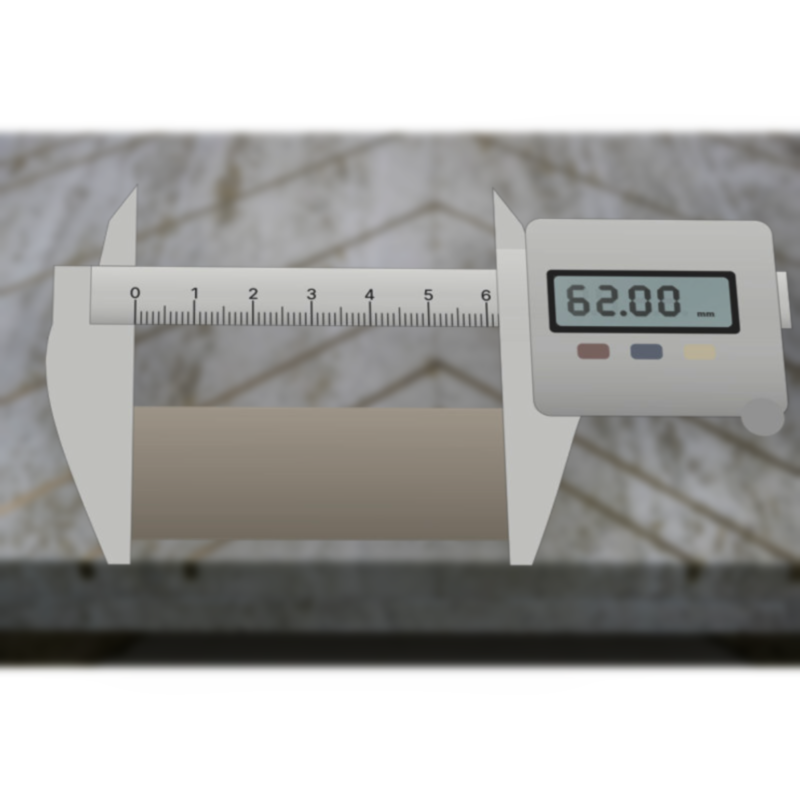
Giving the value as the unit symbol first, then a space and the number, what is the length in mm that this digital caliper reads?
mm 62.00
